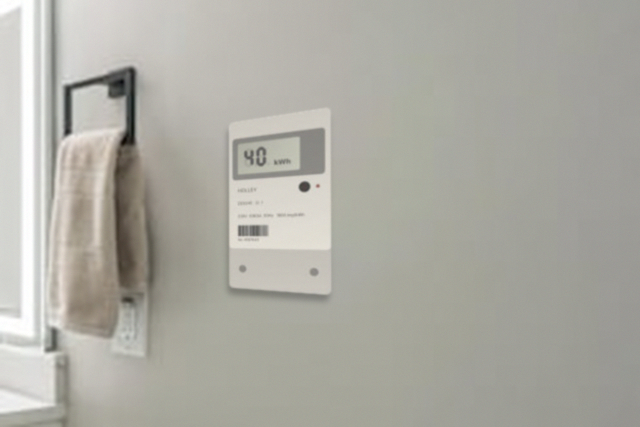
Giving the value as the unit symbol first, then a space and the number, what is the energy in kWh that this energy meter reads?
kWh 40
